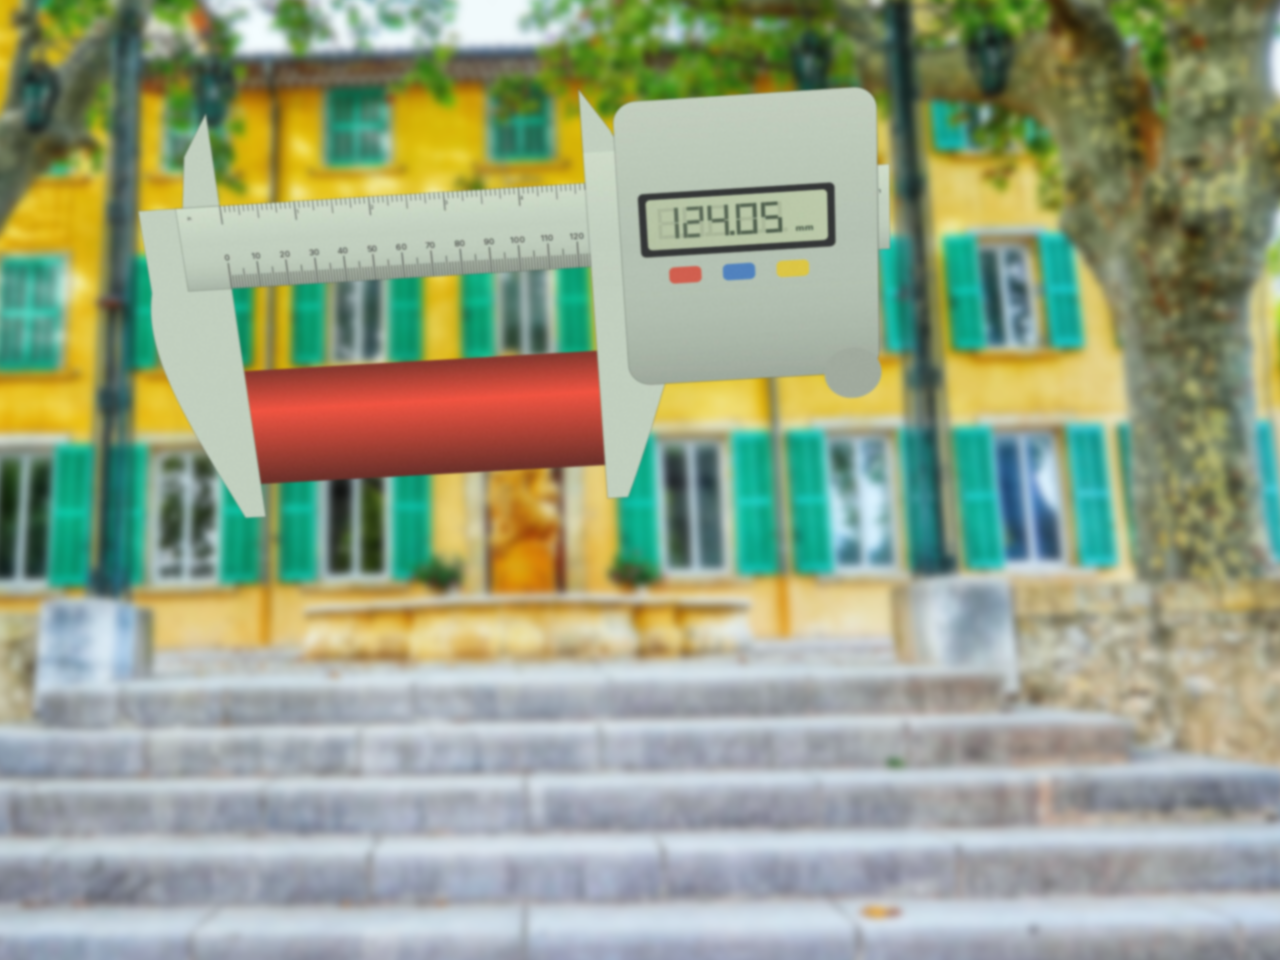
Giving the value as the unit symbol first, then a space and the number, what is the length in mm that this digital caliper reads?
mm 124.05
